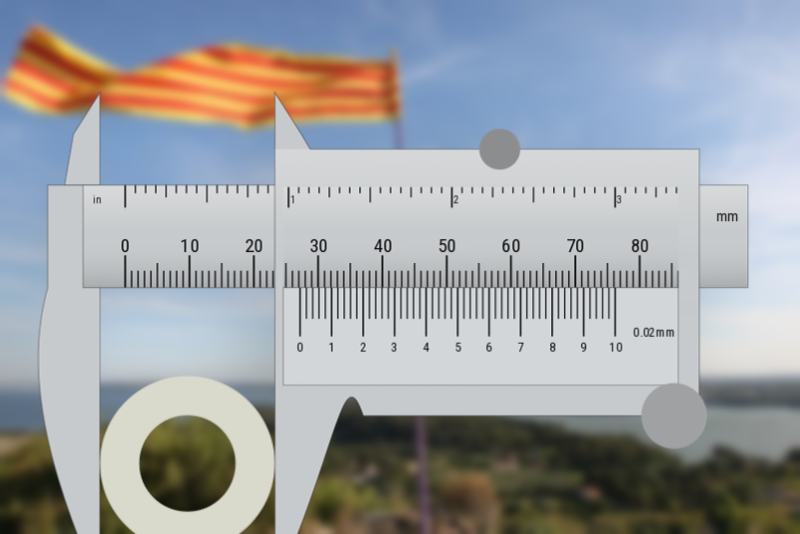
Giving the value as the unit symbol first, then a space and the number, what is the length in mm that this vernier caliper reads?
mm 27.2
